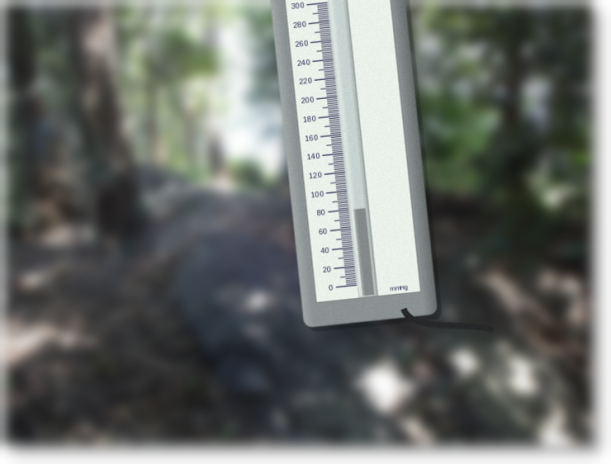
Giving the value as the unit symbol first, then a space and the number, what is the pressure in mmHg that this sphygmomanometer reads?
mmHg 80
